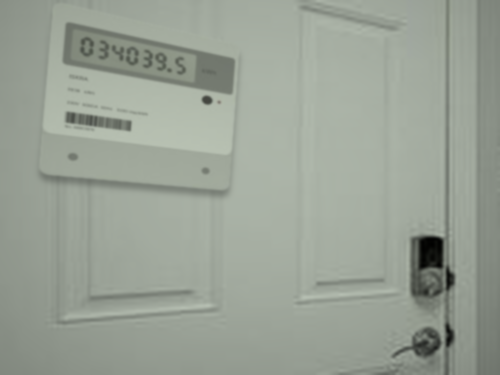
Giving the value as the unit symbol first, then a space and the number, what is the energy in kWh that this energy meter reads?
kWh 34039.5
